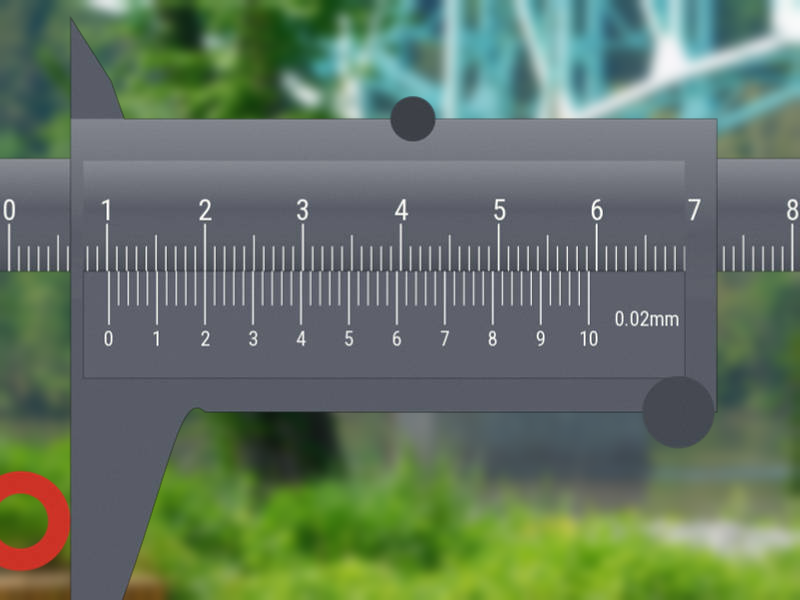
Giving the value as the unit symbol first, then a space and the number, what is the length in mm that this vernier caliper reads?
mm 10.2
